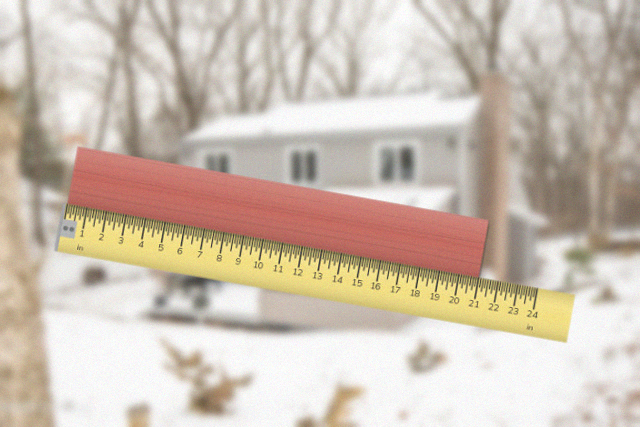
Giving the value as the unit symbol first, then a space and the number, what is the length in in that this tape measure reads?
in 21
